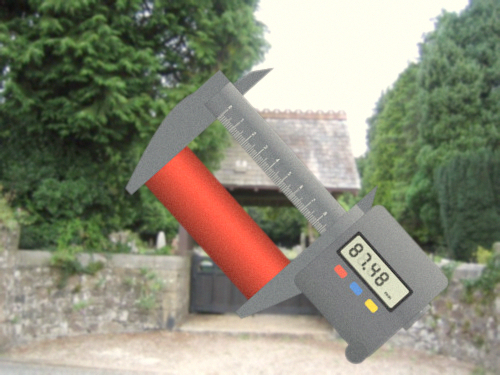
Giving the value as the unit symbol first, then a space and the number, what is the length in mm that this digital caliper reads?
mm 87.48
